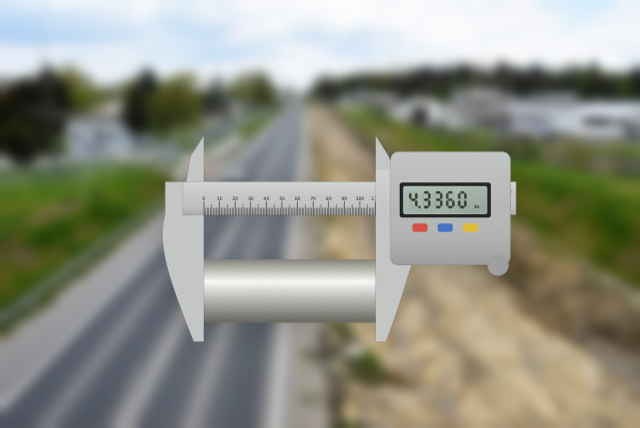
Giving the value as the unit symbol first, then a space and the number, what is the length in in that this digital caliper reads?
in 4.3360
